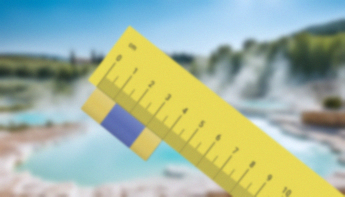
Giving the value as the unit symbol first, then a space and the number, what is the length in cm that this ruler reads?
cm 4
